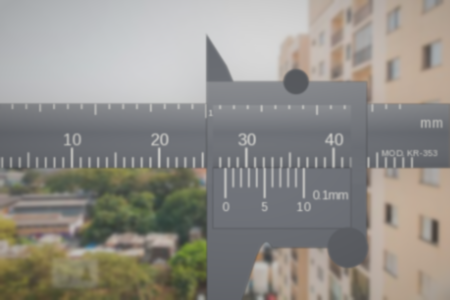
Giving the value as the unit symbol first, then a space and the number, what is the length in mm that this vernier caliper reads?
mm 27.6
